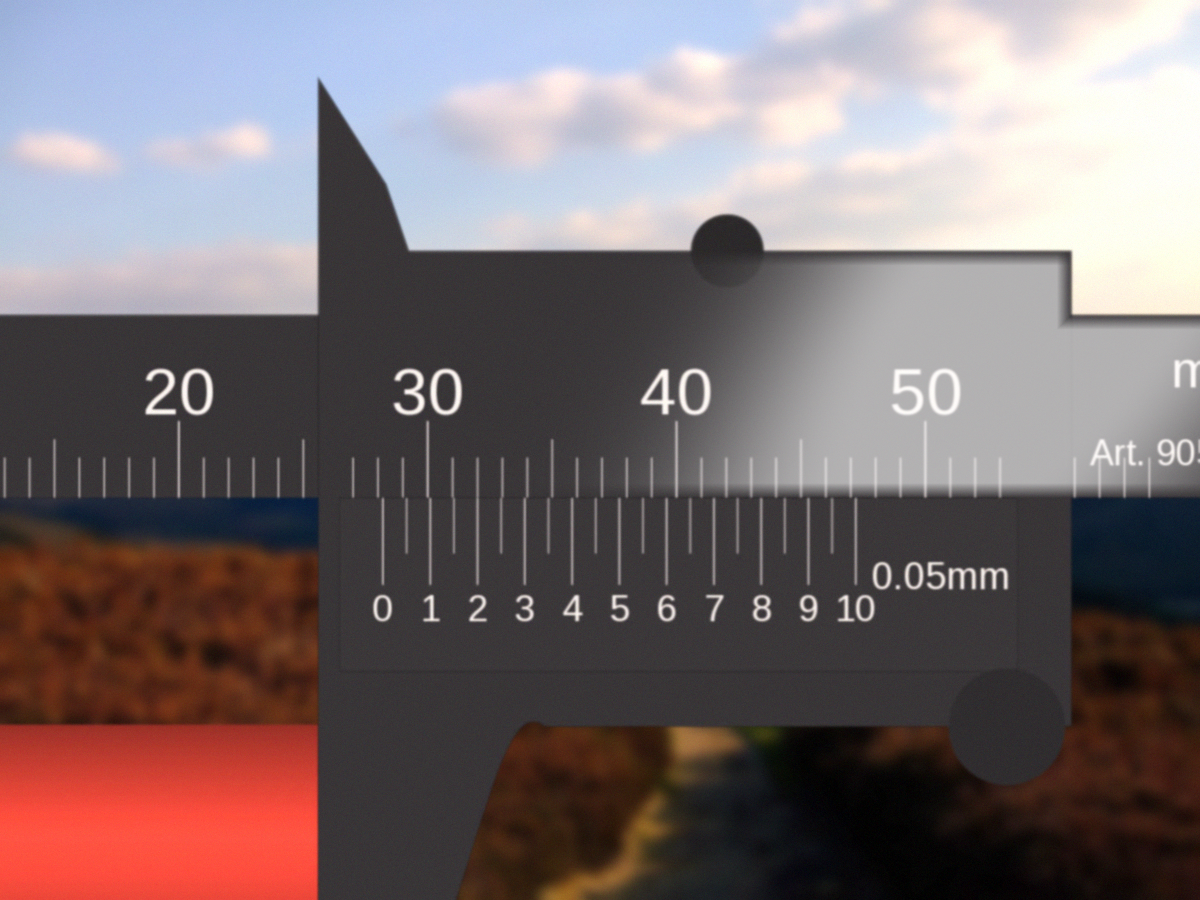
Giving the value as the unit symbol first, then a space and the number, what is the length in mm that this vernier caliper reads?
mm 28.2
